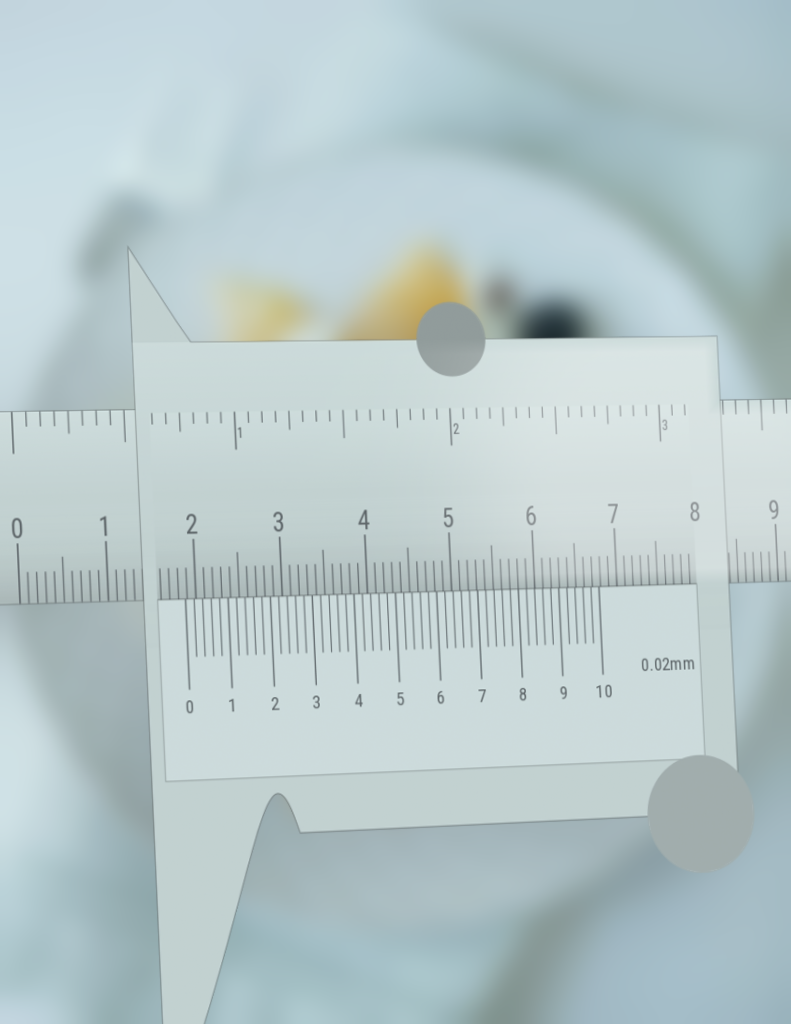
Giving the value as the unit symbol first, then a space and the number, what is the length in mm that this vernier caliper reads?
mm 18.8
